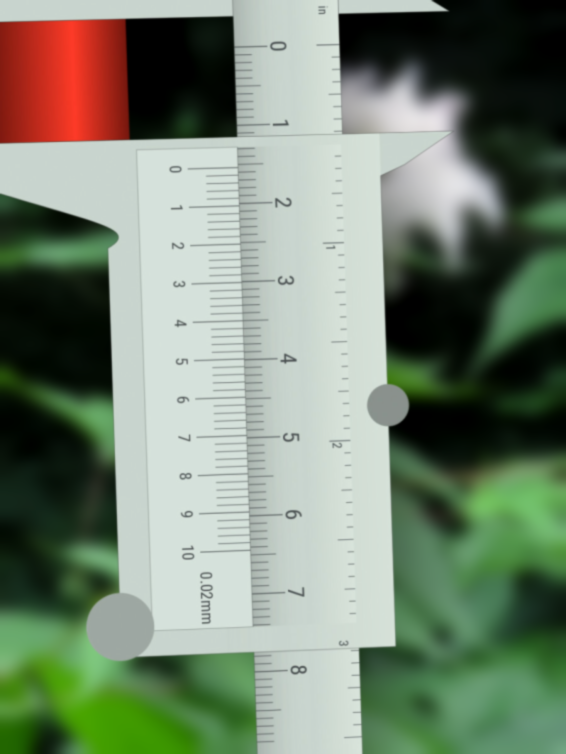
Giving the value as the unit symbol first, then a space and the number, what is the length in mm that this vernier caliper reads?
mm 15.4
